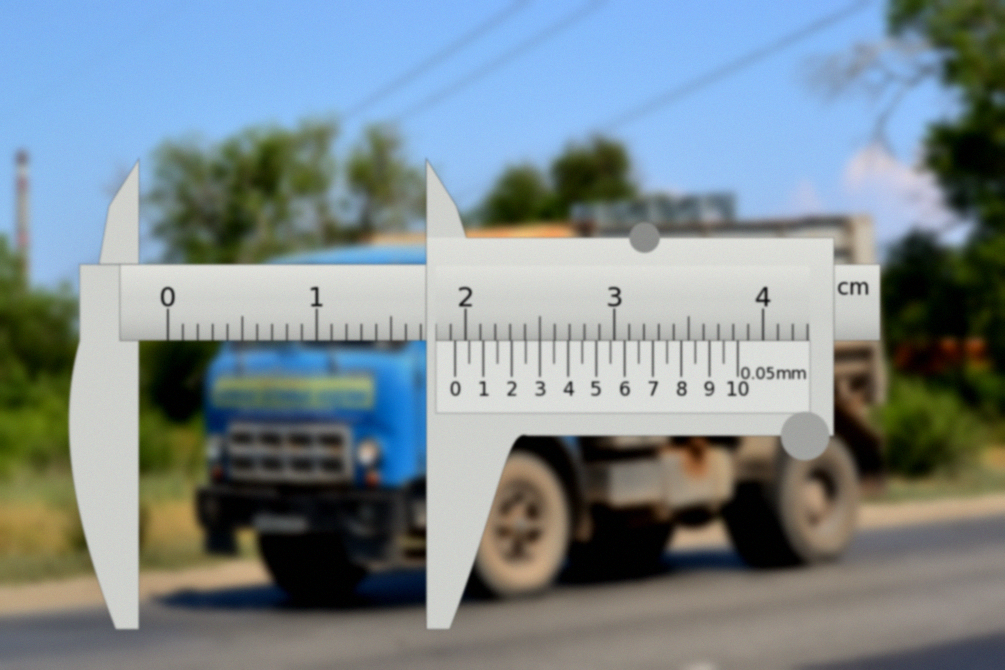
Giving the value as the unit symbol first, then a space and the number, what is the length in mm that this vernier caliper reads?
mm 19.3
